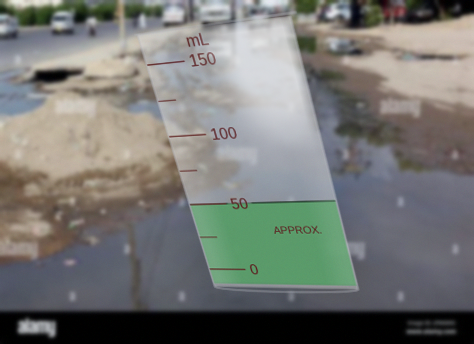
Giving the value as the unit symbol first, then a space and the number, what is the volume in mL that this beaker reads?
mL 50
